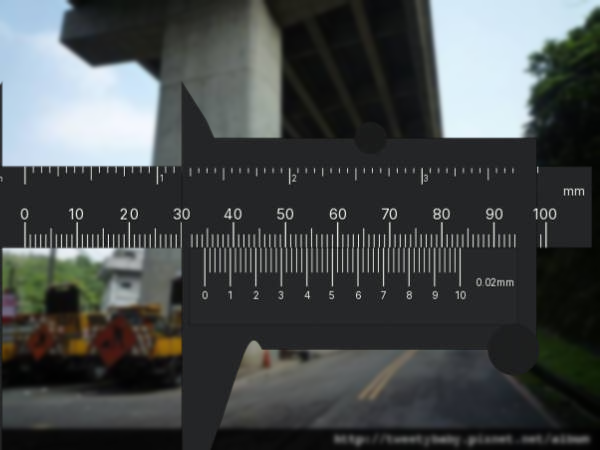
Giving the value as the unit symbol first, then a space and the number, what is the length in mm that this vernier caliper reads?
mm 34.5
